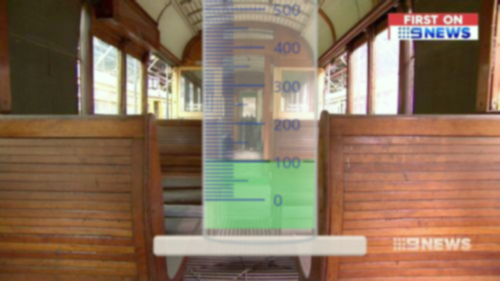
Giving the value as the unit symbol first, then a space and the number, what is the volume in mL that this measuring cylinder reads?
mL 100
